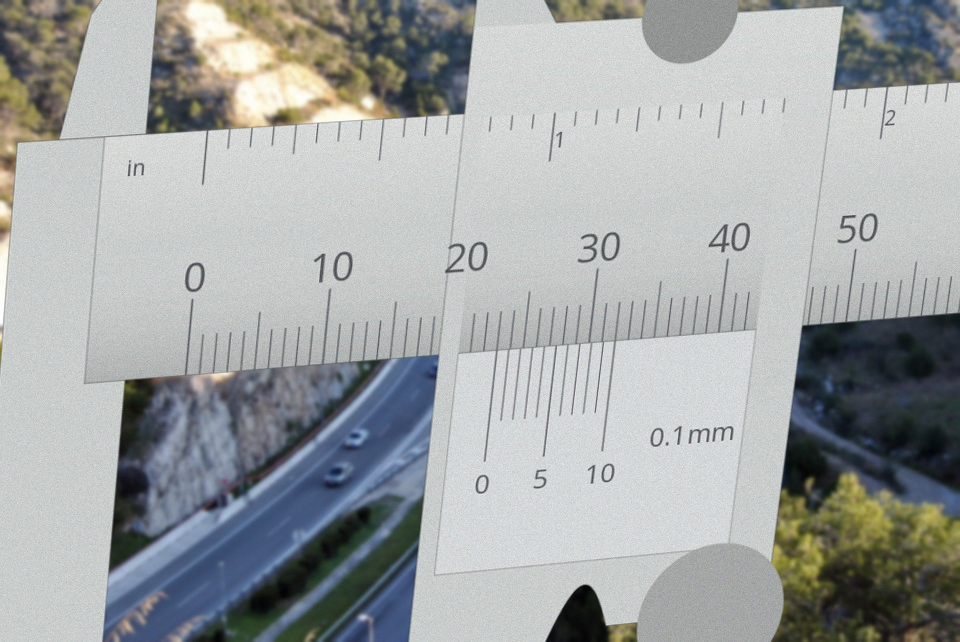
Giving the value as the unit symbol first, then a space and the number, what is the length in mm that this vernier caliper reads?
mm 23.0
